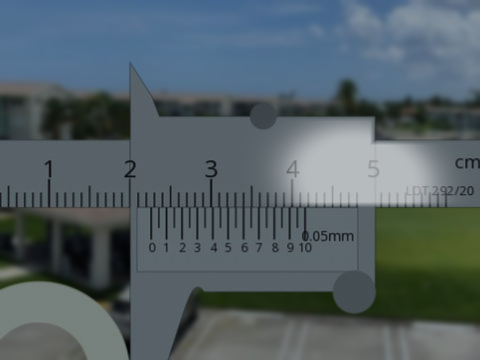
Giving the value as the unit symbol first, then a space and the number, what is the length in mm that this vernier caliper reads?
mm 22.6
